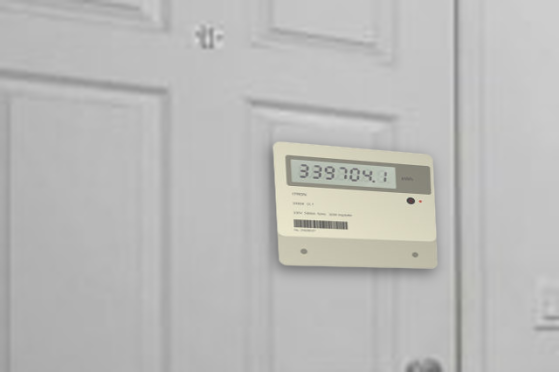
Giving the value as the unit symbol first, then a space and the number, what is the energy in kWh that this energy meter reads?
kWh 339704.1
